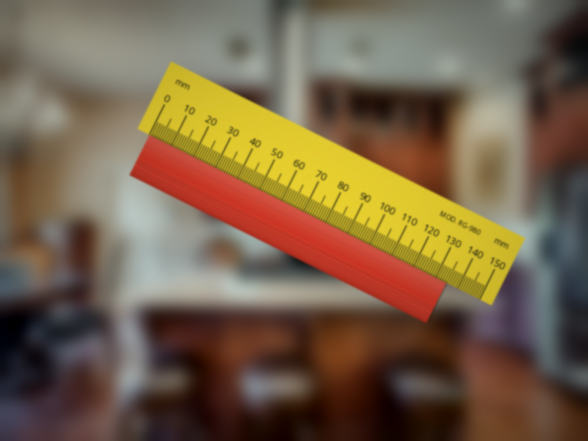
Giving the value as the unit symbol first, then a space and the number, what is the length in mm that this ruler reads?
mm 135
